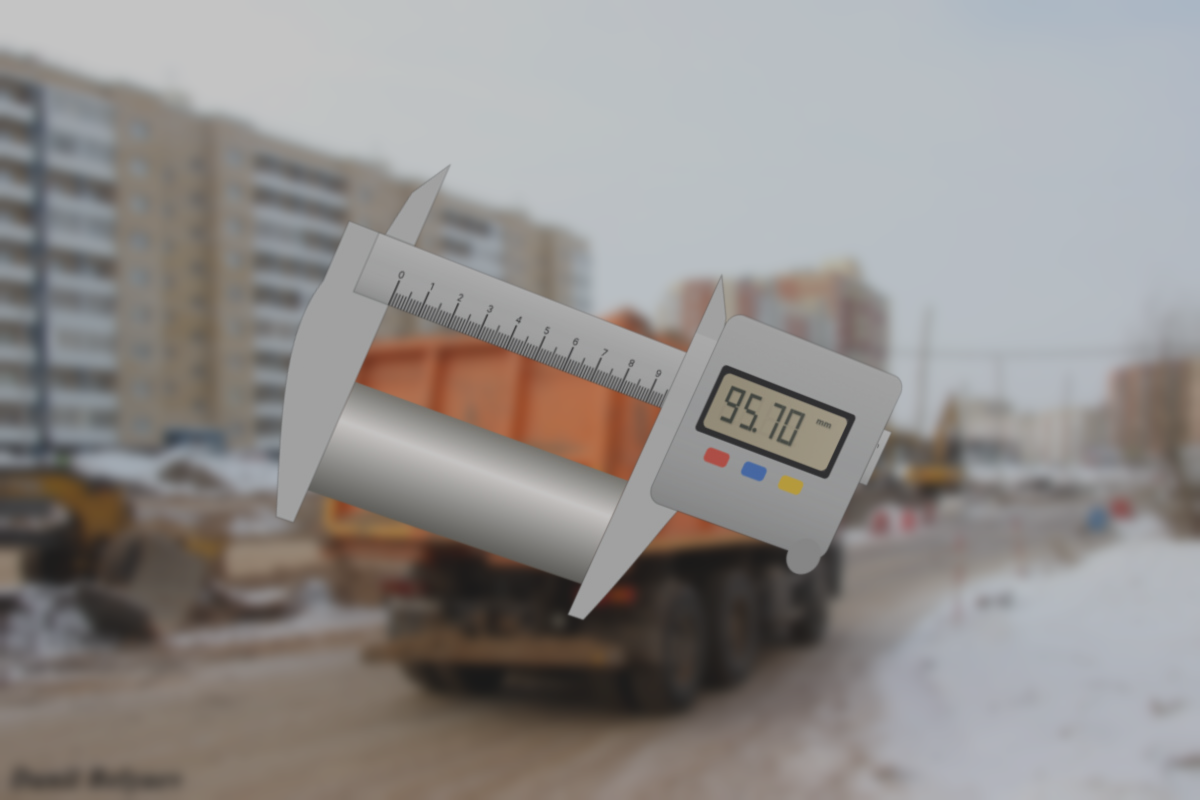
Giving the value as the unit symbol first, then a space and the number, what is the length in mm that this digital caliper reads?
mm 95.70
